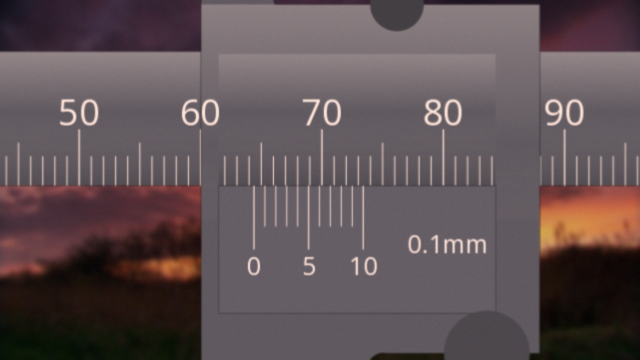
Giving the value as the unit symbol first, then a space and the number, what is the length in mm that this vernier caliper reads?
mm 64.4
